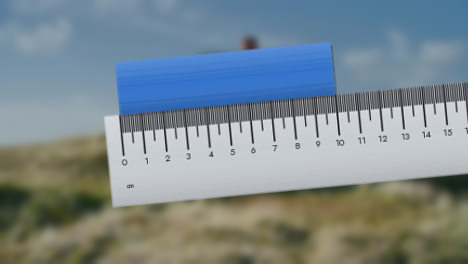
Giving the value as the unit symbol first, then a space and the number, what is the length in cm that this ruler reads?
cm 10
